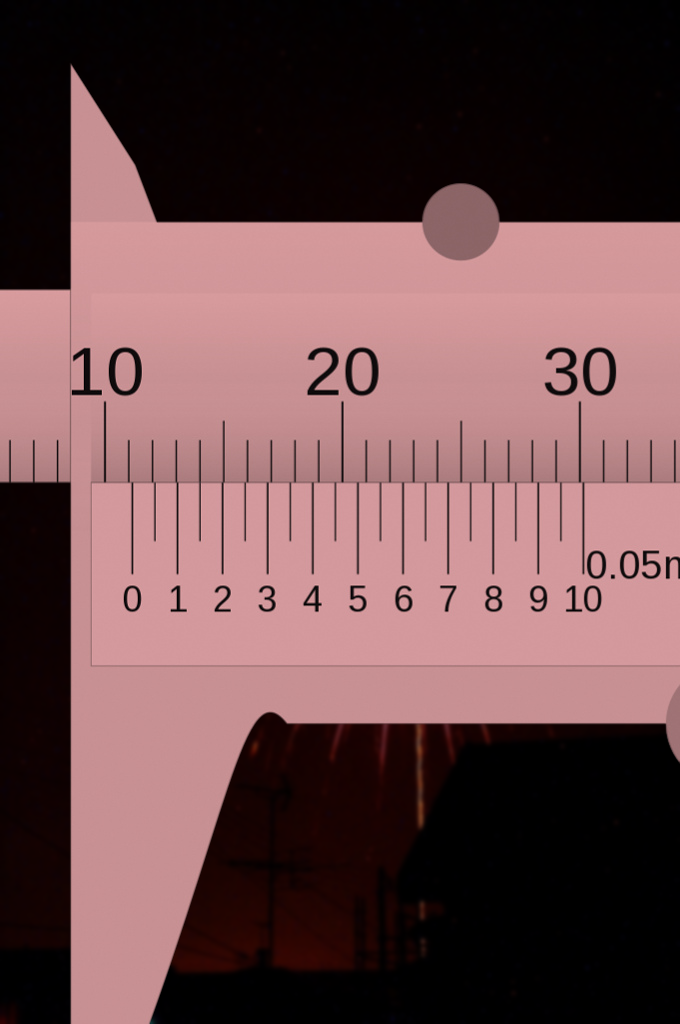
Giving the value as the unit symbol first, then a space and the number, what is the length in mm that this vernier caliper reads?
mm 11.15
